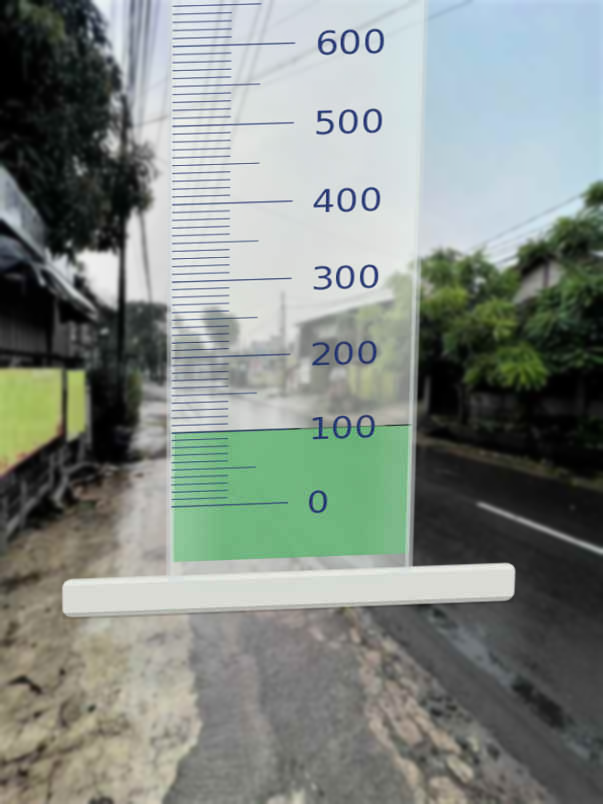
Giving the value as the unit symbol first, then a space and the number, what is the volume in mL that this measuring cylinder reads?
mL 100
